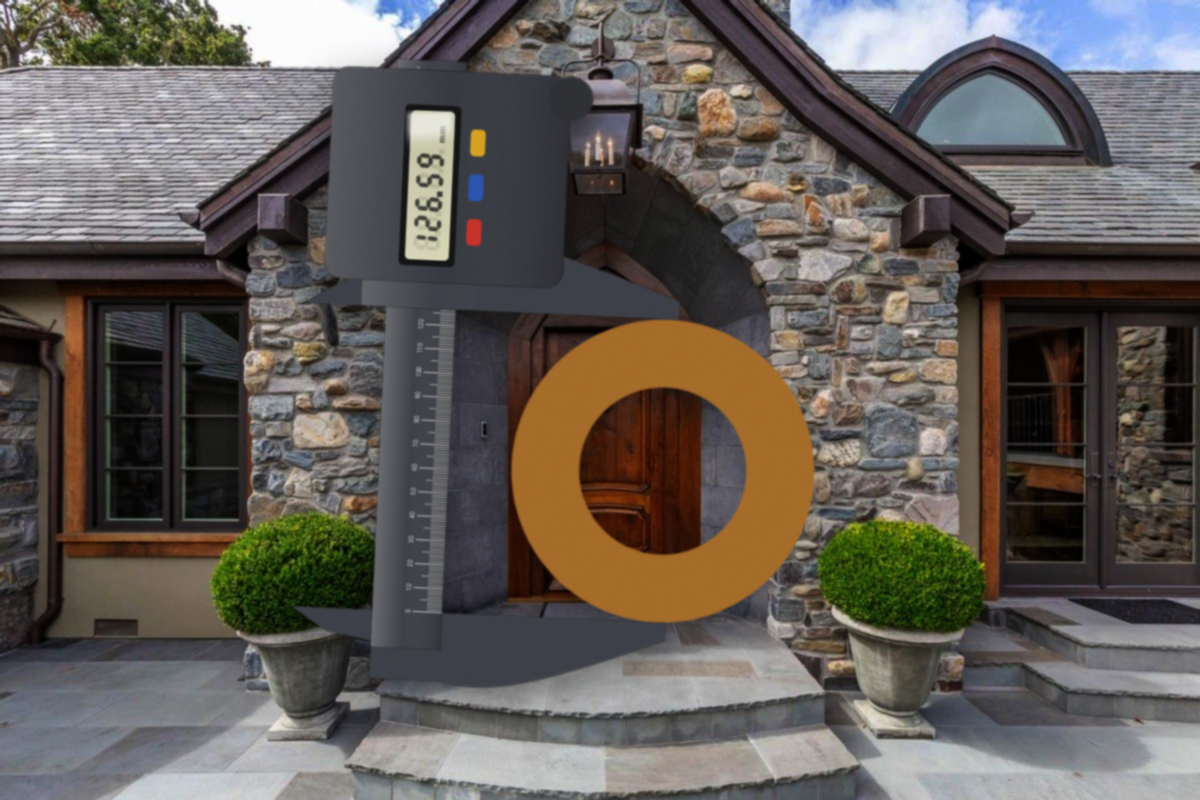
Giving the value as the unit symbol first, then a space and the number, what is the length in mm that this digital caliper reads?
mm 126.59
